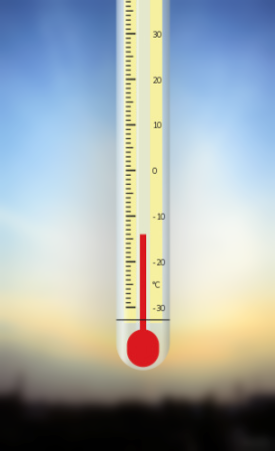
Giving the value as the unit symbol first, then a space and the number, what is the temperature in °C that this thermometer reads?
°C -14
